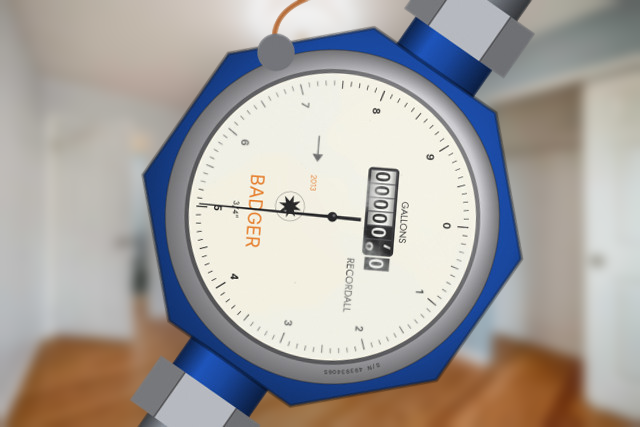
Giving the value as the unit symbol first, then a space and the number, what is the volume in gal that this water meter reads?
gal 75.0
